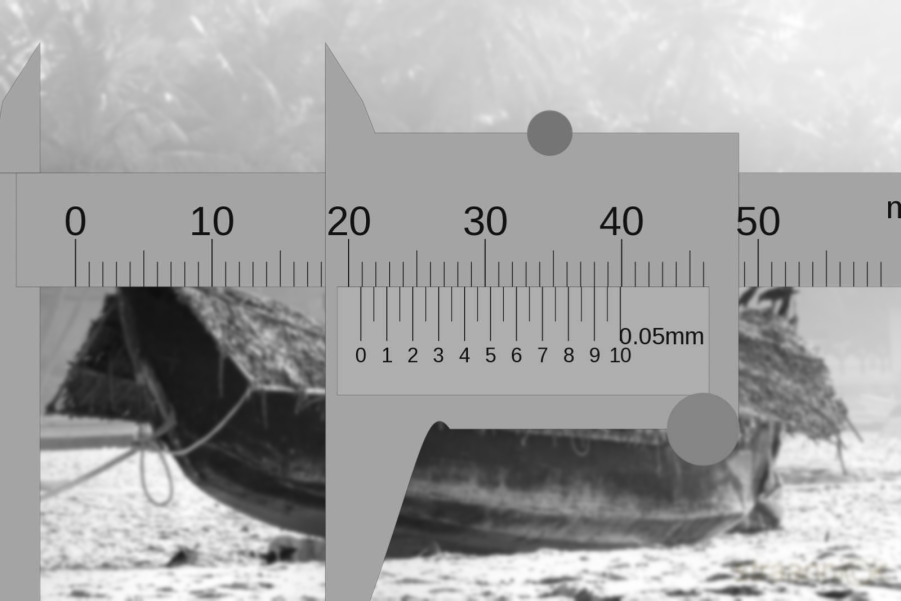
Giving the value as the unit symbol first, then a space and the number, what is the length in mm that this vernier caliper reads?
mm 20.9
